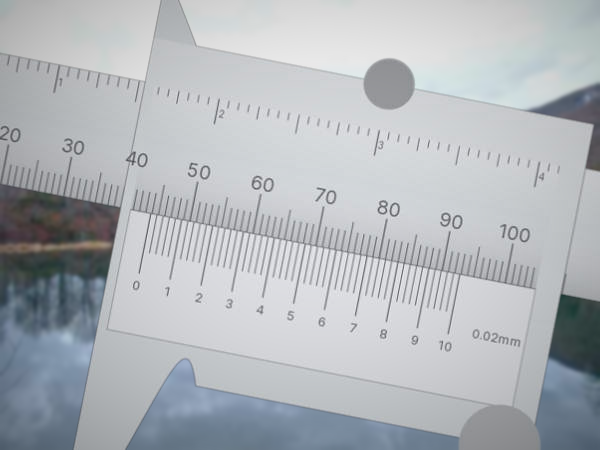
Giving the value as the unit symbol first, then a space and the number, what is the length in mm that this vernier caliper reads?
mm 43.8
